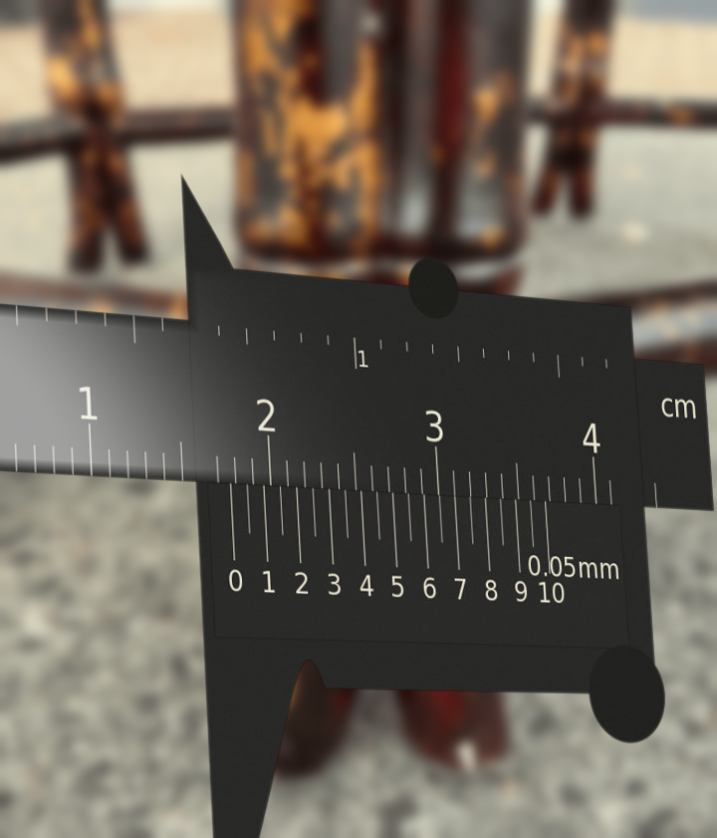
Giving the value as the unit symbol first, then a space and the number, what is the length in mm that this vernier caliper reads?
mm 17.7
